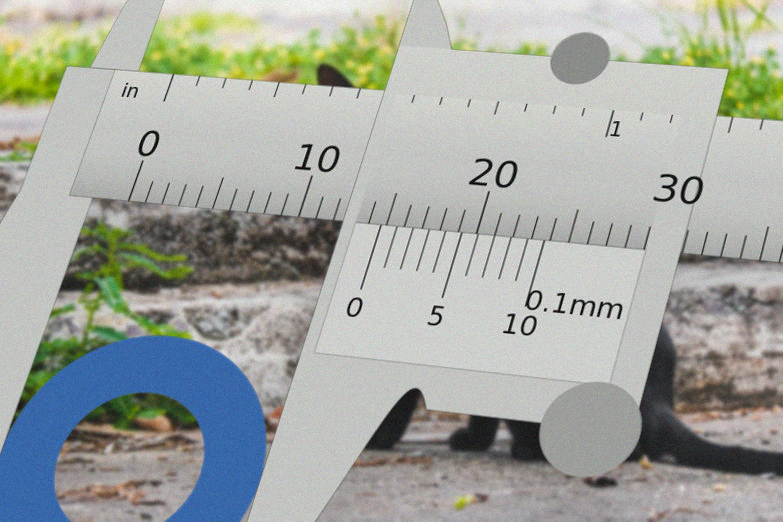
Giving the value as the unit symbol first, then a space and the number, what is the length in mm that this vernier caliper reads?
mm 14.7
